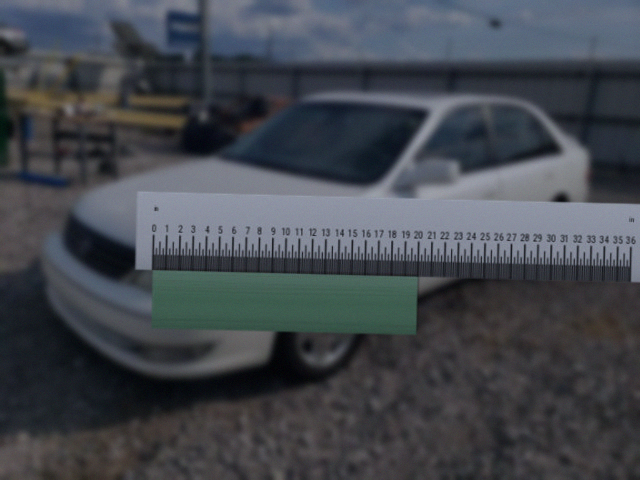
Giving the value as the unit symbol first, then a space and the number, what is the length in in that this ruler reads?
in 20
